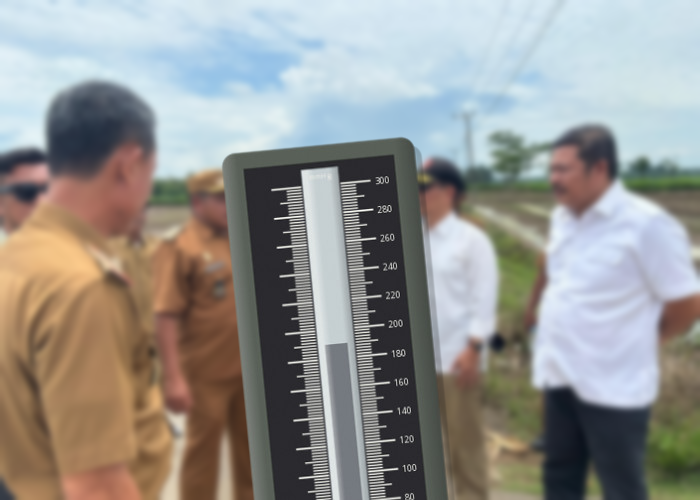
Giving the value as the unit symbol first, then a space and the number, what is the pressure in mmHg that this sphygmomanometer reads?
mmHg 190
